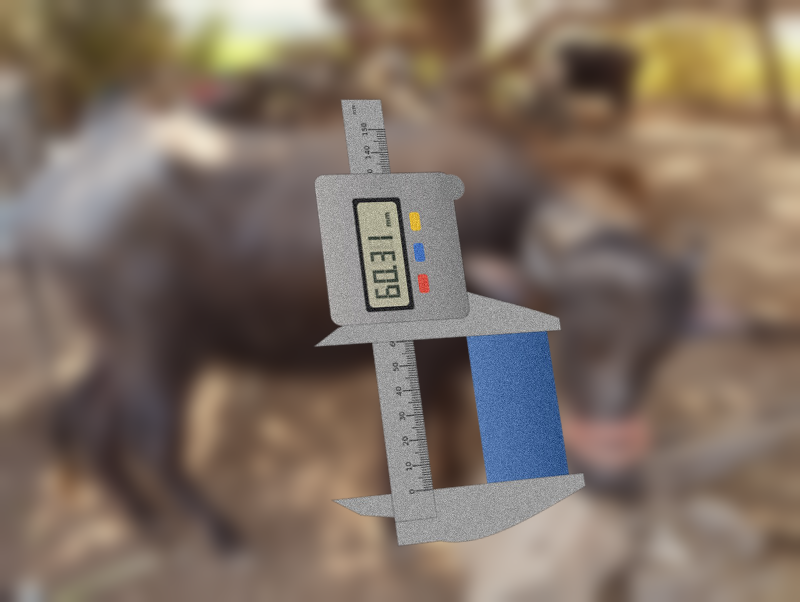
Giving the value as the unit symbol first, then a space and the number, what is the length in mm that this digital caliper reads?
mm 60.31
